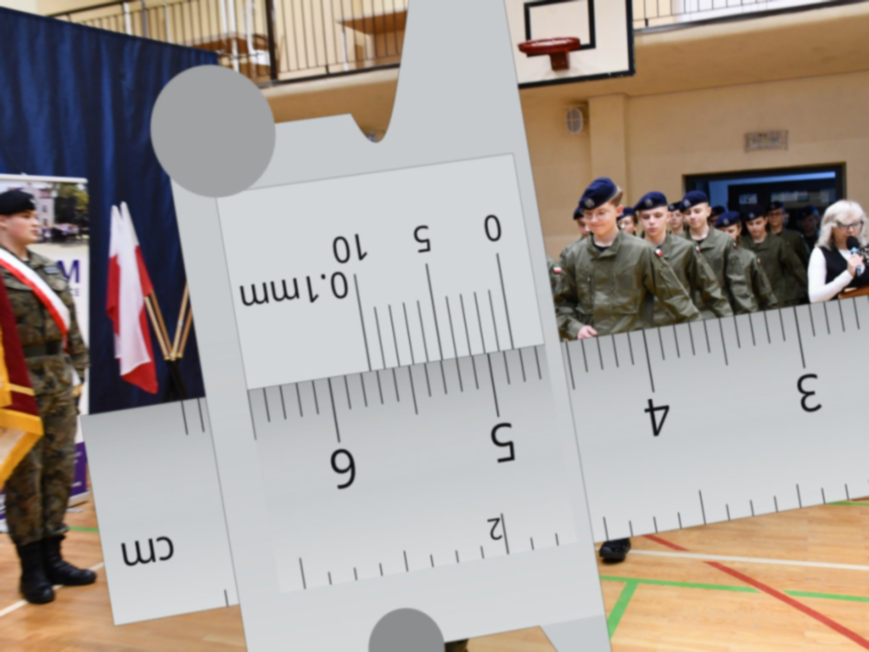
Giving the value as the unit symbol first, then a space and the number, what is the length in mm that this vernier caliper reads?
mm 48.4
